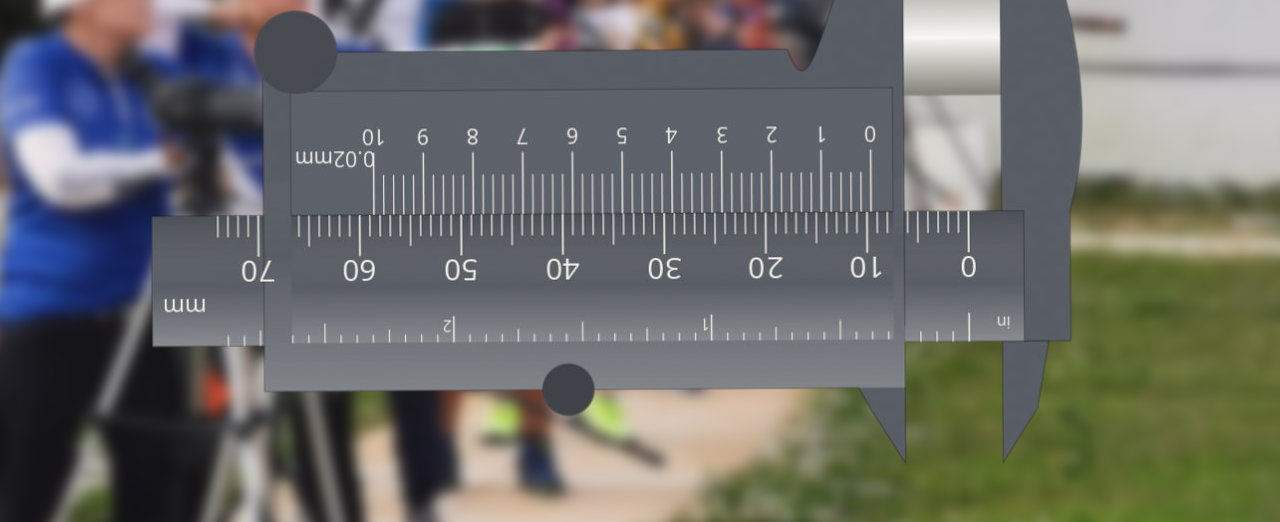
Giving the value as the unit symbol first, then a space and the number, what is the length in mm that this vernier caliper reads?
mm 9.6
